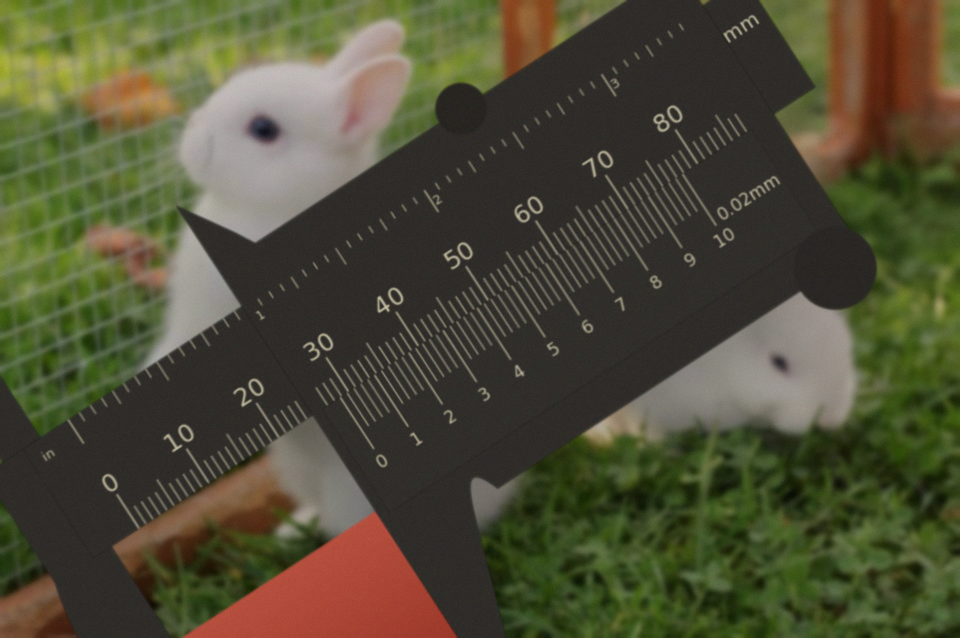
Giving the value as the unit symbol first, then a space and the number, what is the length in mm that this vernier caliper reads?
mm 28.8
